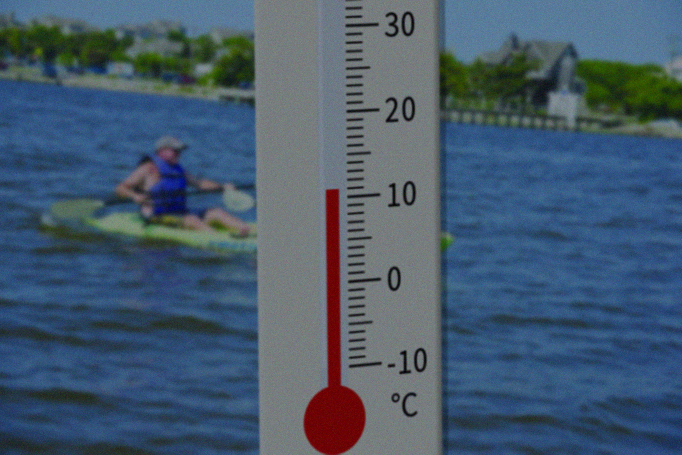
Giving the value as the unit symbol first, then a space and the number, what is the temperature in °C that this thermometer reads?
°C 11
